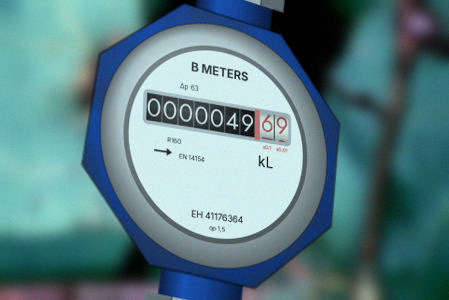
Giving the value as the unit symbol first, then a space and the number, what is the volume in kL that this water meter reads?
kL 49.69
